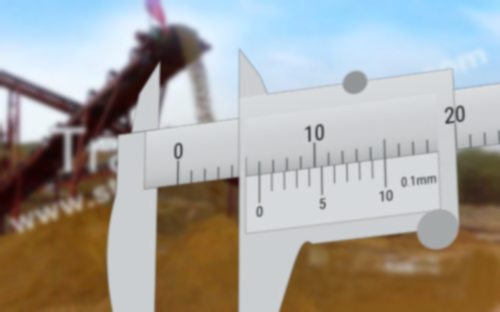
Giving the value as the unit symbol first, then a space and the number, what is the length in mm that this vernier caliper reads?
mm 6.0
